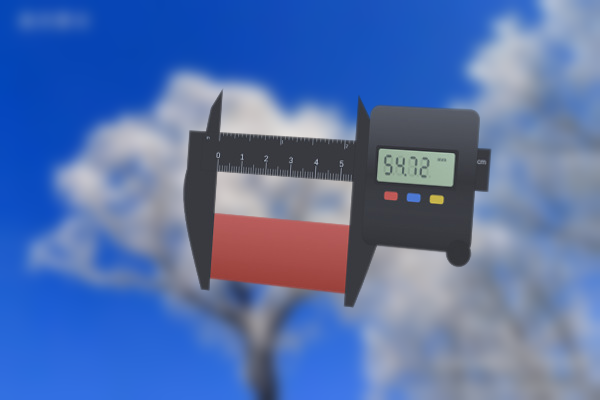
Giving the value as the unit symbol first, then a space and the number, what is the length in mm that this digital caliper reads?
mm 54.72
